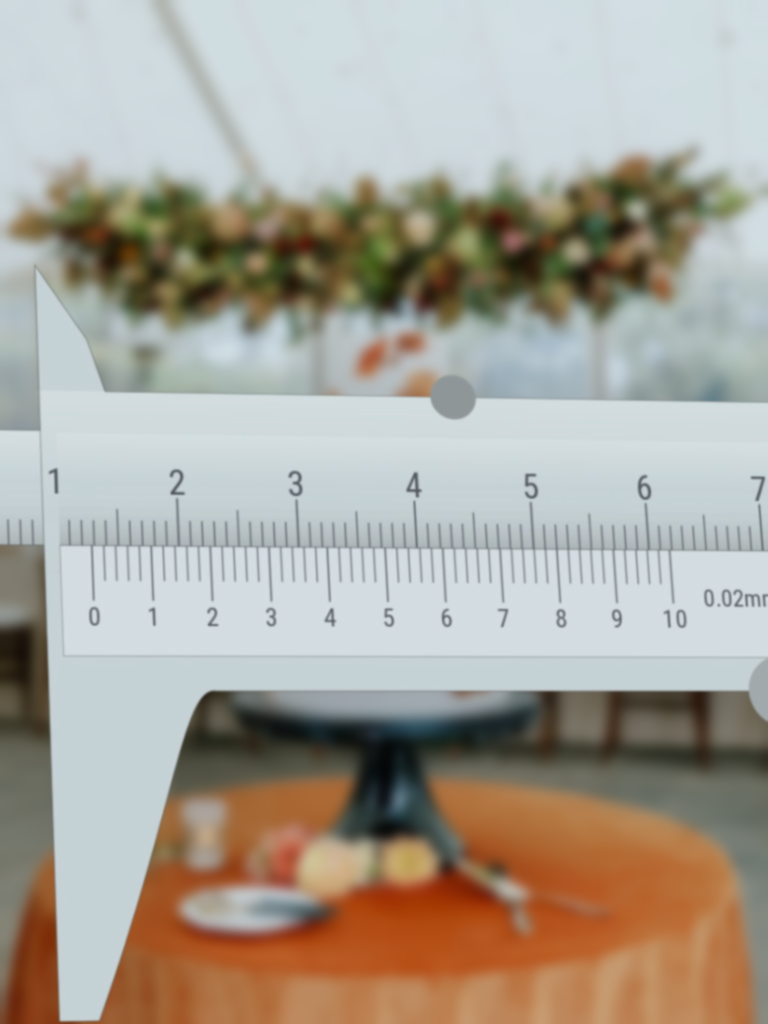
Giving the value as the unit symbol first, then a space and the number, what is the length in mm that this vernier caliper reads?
mm 12.8
